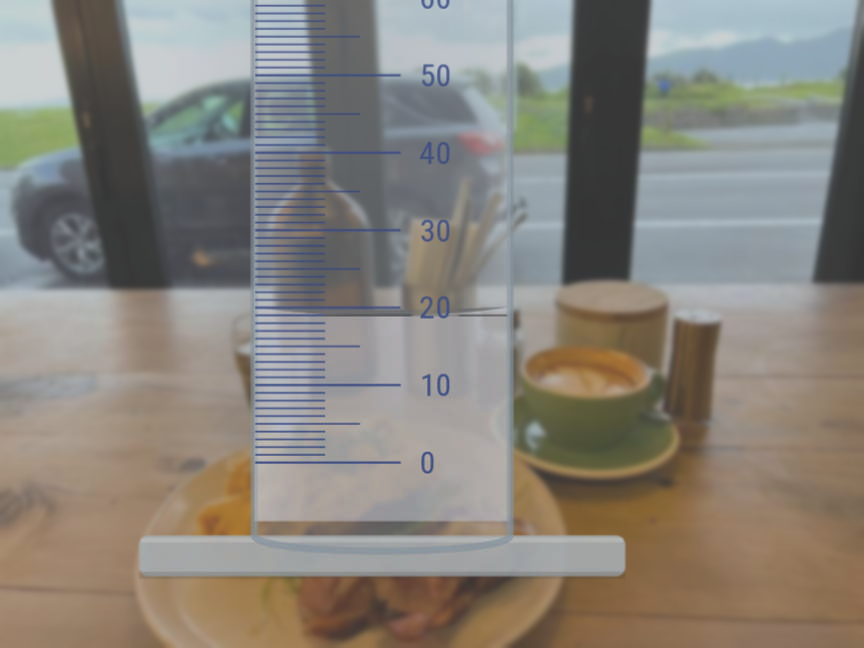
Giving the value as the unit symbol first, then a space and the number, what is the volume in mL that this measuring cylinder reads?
mL 19
